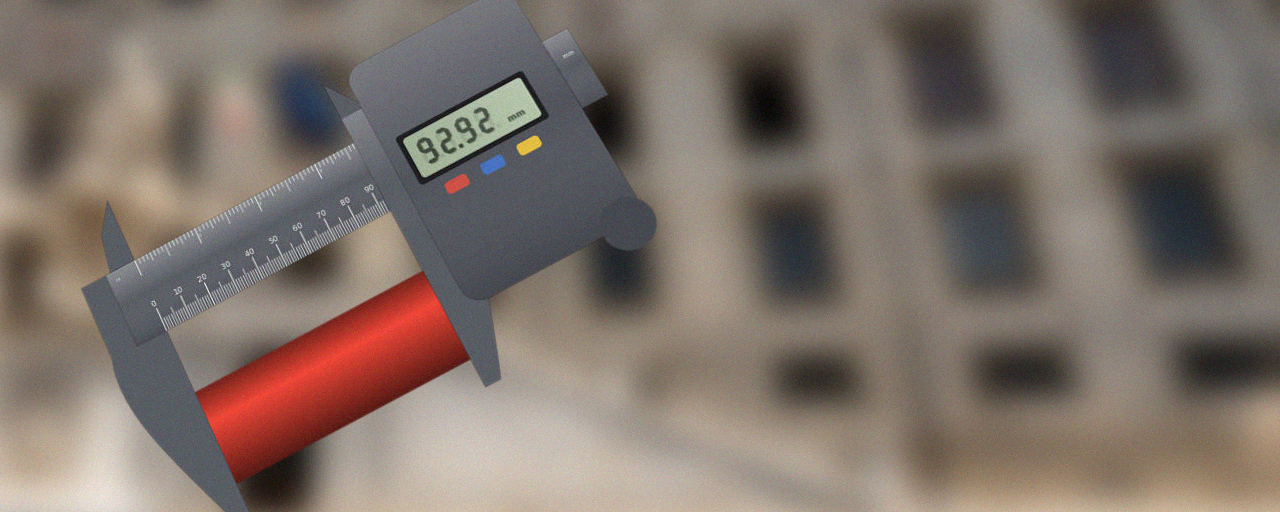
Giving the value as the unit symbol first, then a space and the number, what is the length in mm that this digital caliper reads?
mm 92.92
